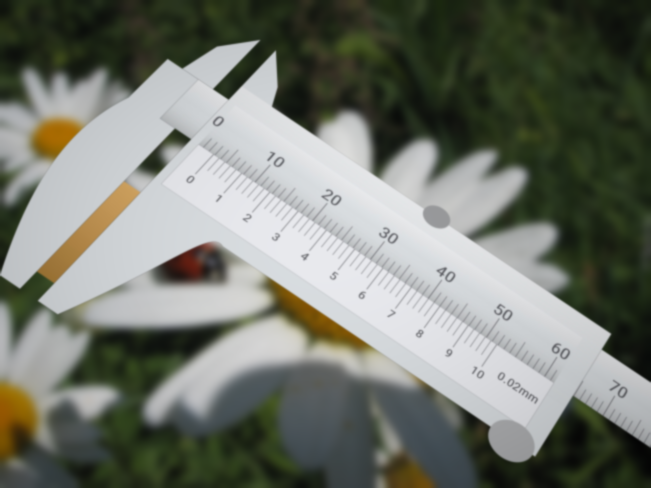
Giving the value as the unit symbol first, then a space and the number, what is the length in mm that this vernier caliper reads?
mm 2.8
